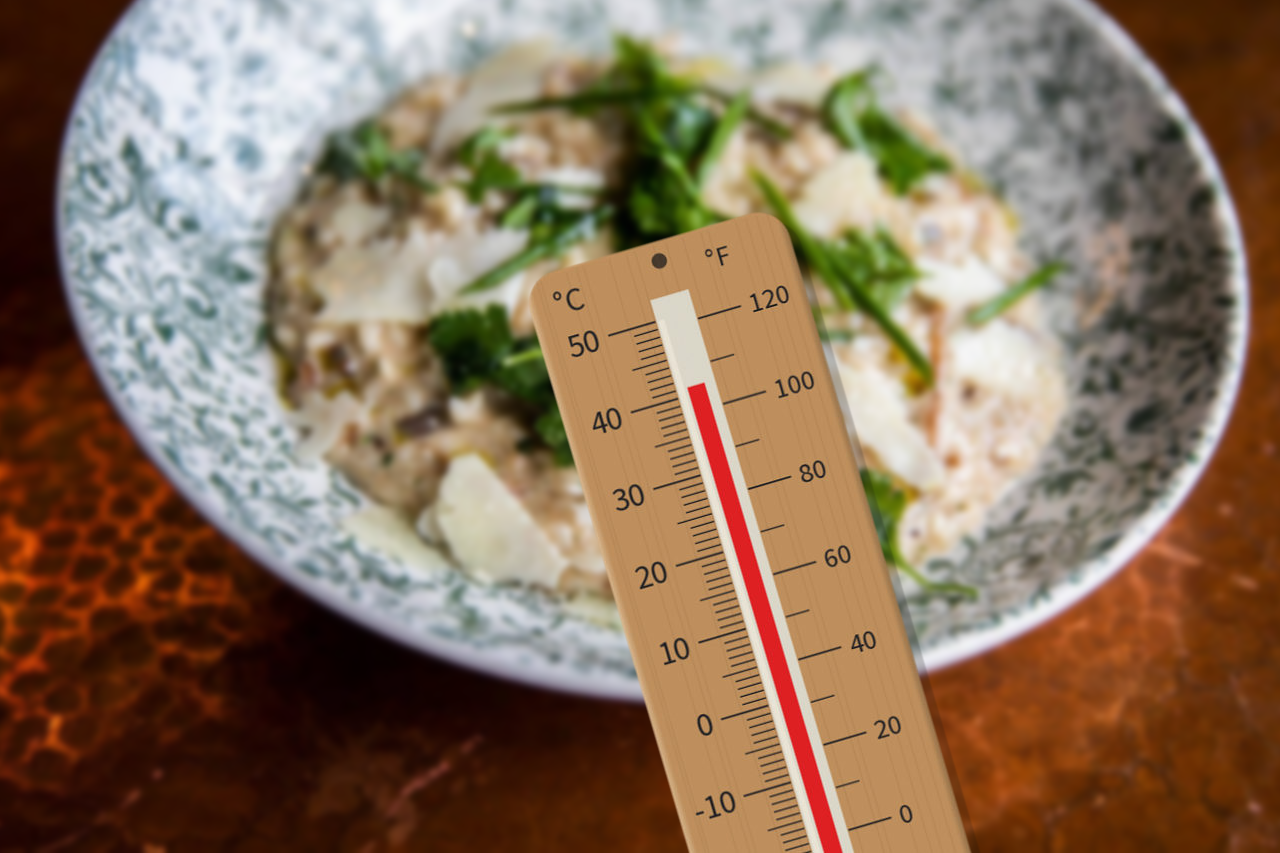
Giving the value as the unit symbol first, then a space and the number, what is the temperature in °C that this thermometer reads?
°C 41
